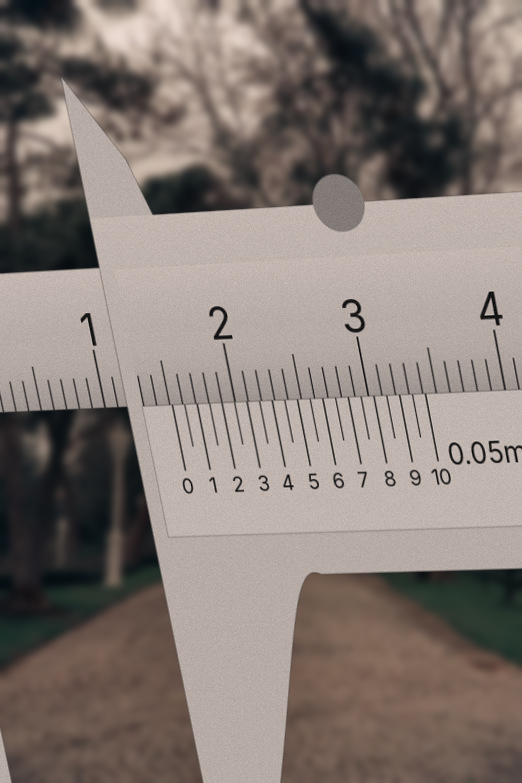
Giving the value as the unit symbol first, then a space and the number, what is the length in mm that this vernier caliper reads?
mm 15.2
